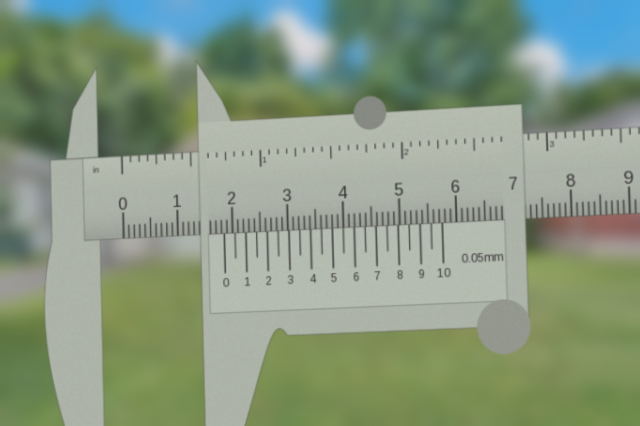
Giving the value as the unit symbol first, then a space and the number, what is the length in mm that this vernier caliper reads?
mm 18.5
